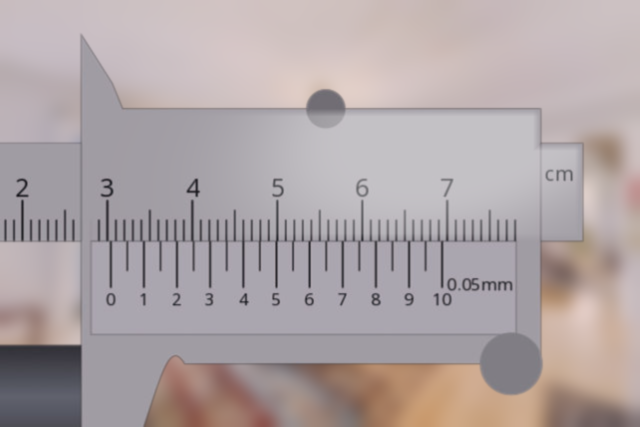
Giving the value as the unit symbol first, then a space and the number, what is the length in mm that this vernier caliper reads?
mm 30.4
